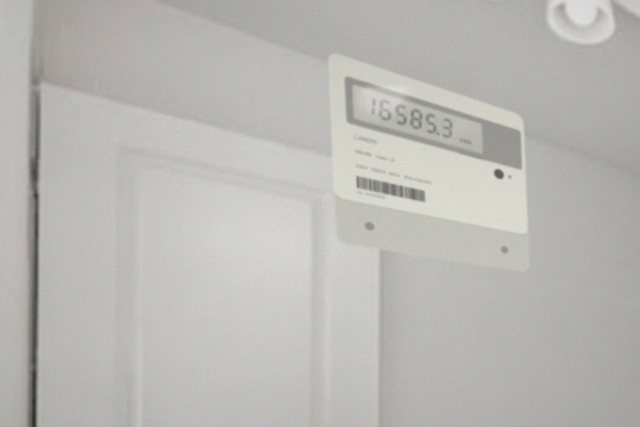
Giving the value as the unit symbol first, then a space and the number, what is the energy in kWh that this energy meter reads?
kWh 16585.3
